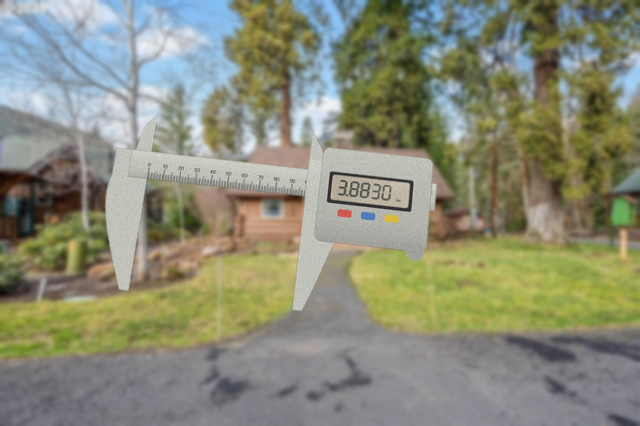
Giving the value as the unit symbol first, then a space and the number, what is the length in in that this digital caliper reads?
in 3.8830
